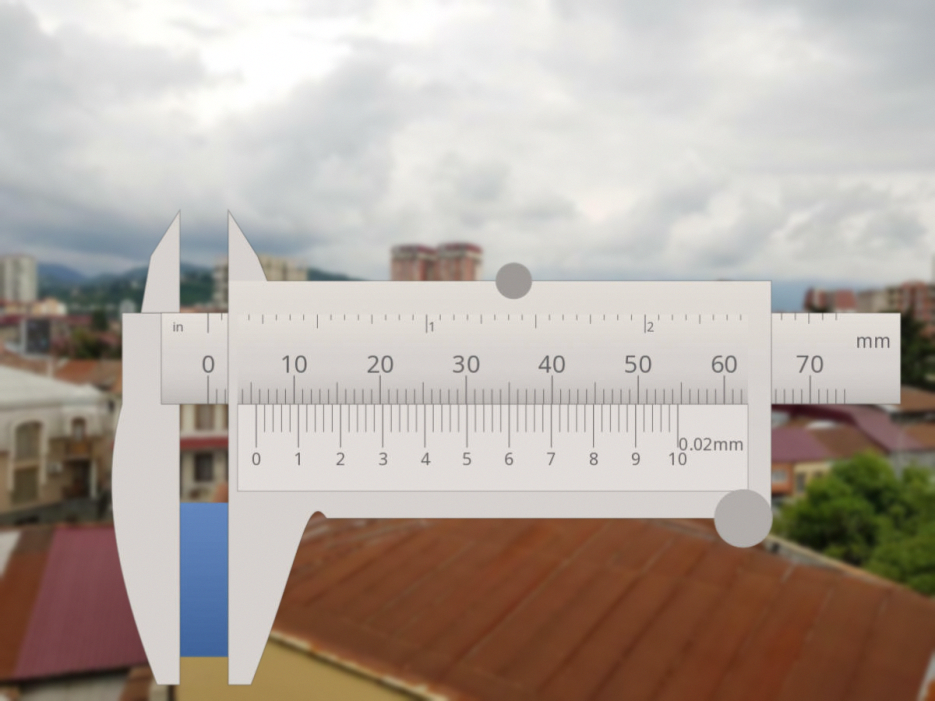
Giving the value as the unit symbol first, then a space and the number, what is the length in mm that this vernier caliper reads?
mm 5.6
